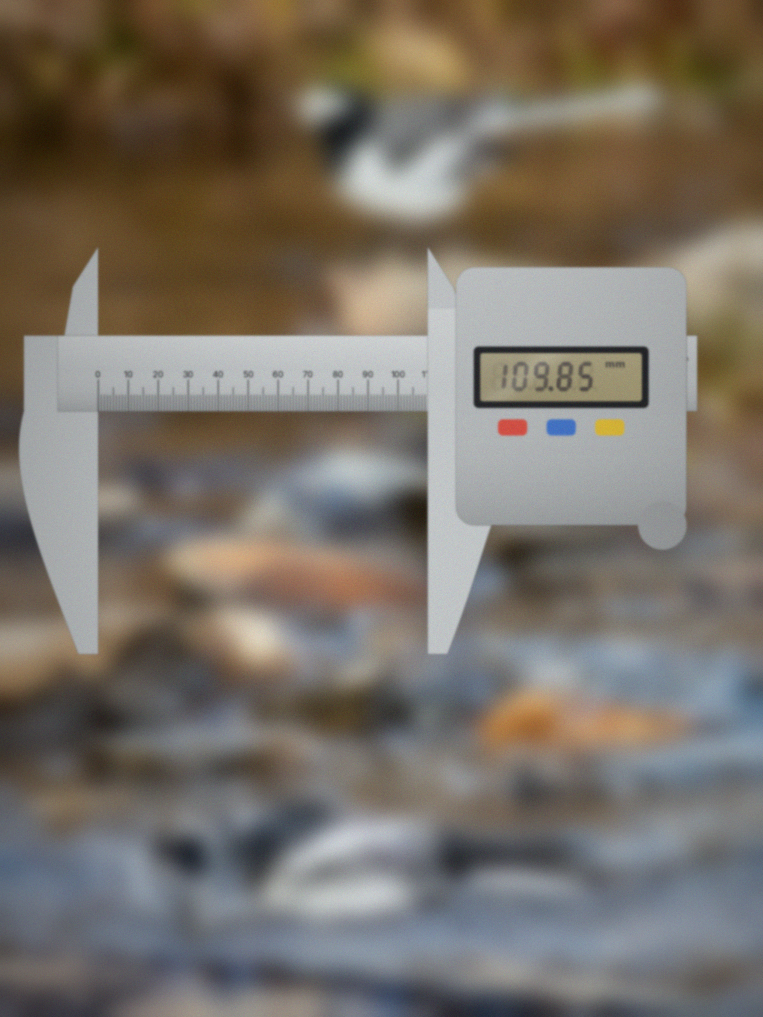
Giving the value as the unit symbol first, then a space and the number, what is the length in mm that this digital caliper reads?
mm 109.85
